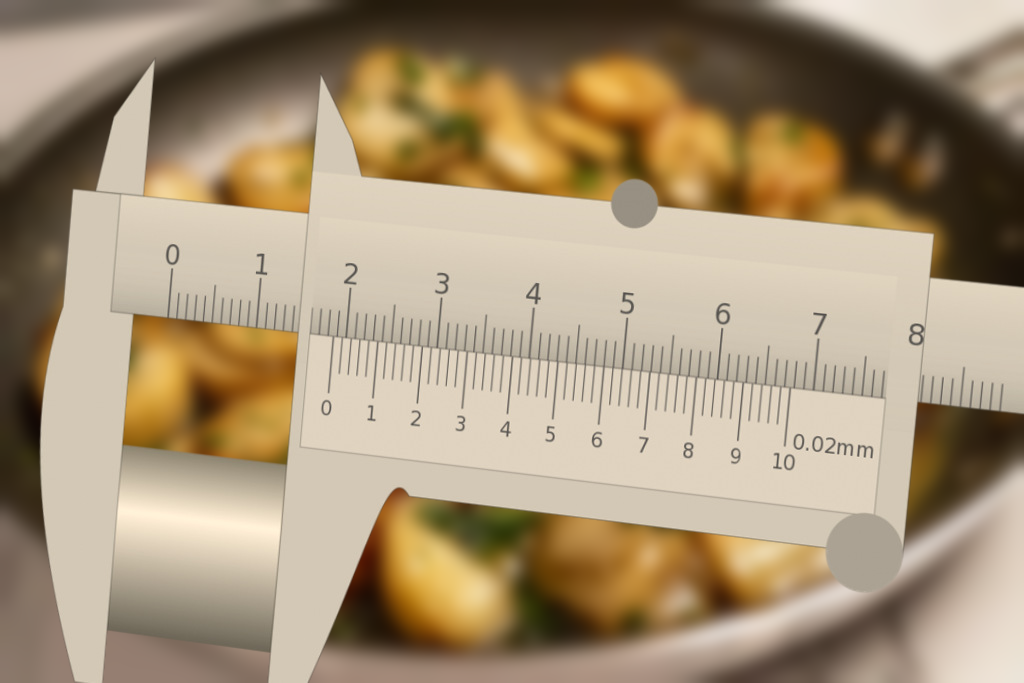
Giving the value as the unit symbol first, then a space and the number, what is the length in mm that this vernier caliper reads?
mm 18.6
